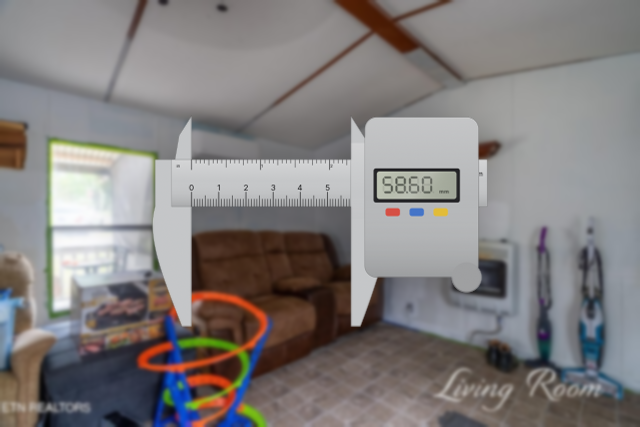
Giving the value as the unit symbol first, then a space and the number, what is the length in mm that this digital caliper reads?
mm 58.60
